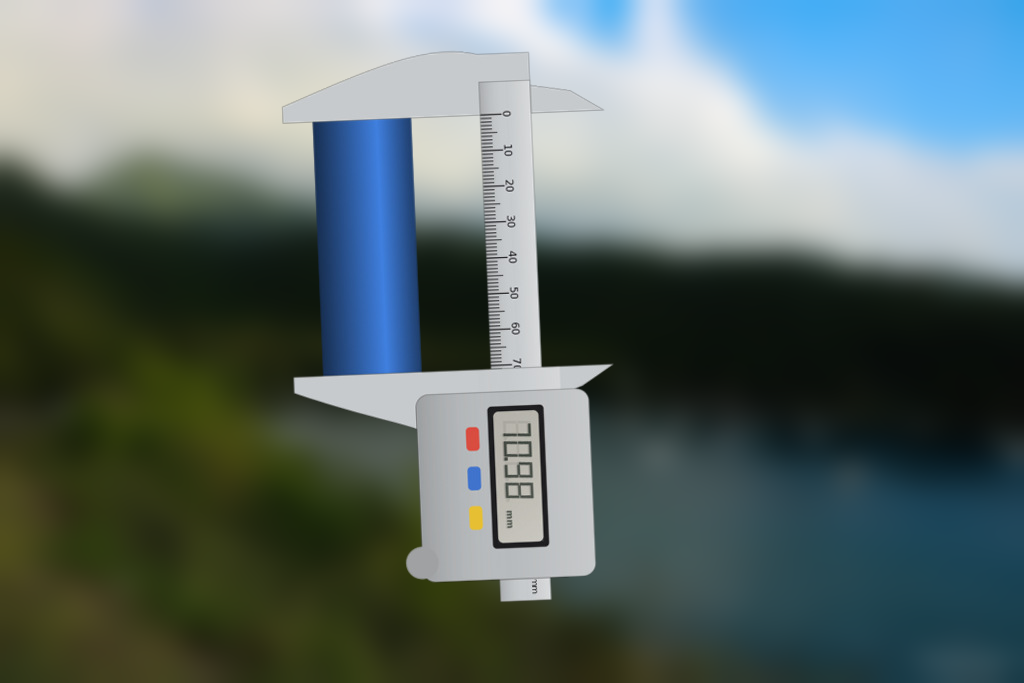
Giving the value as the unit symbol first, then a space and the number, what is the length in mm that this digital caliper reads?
mm 70.98
